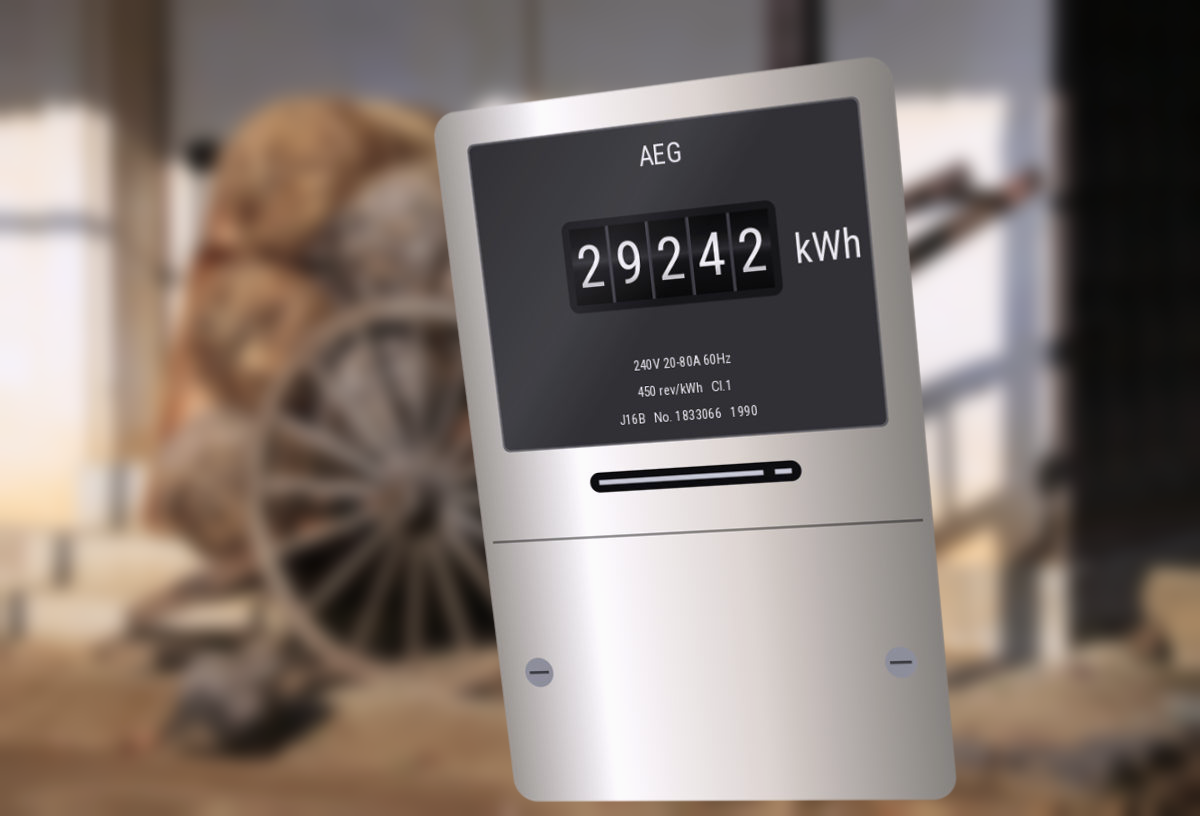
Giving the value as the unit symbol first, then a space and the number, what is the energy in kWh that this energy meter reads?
kWh 29242
